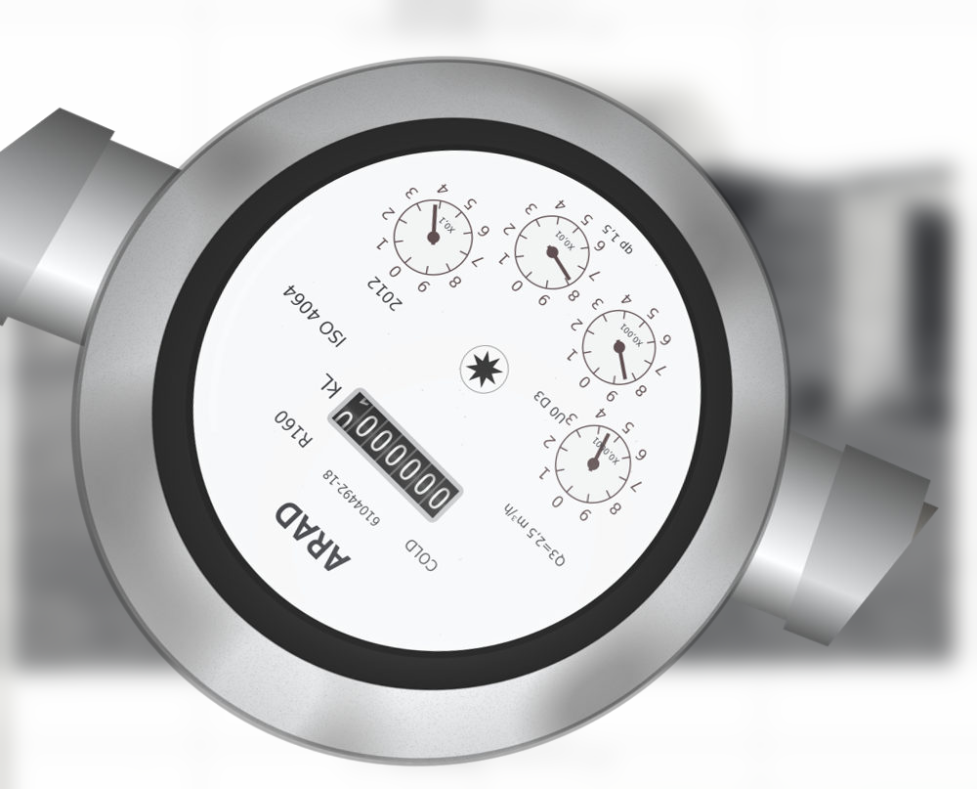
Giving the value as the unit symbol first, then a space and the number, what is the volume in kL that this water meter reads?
kL 0.3784
